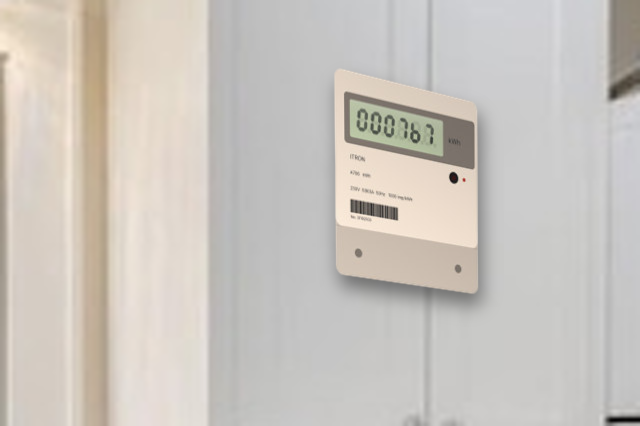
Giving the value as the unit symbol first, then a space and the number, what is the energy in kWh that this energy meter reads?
kWh 767
